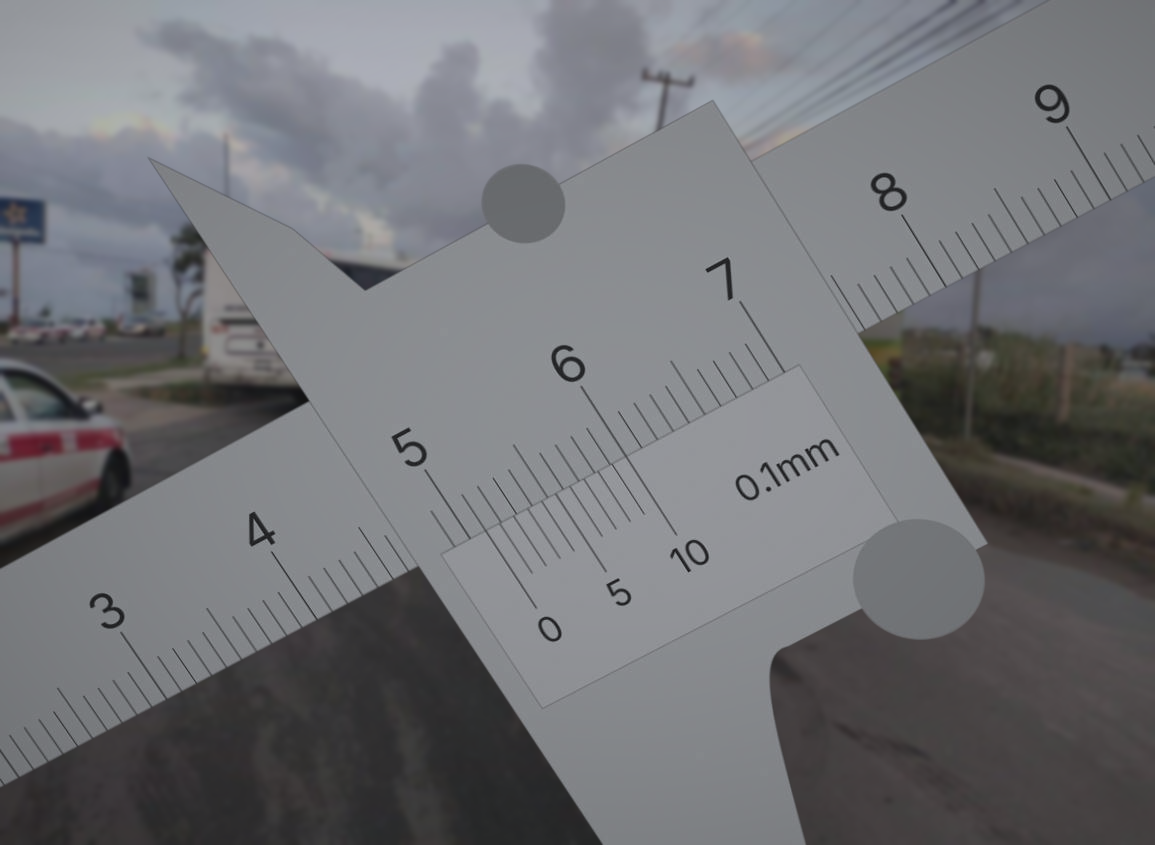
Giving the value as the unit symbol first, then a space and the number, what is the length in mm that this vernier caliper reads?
mm 51.0
